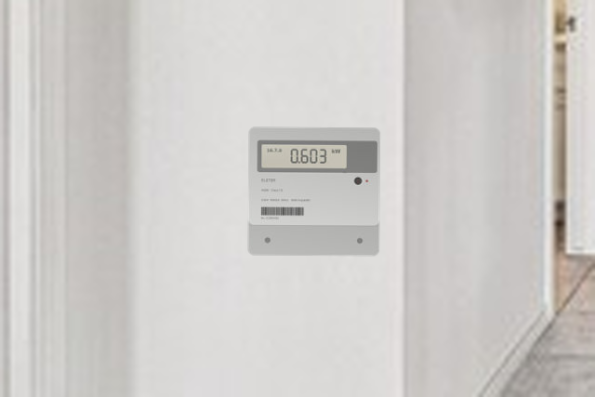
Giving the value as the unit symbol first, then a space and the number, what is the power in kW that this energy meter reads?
kW 0.603
